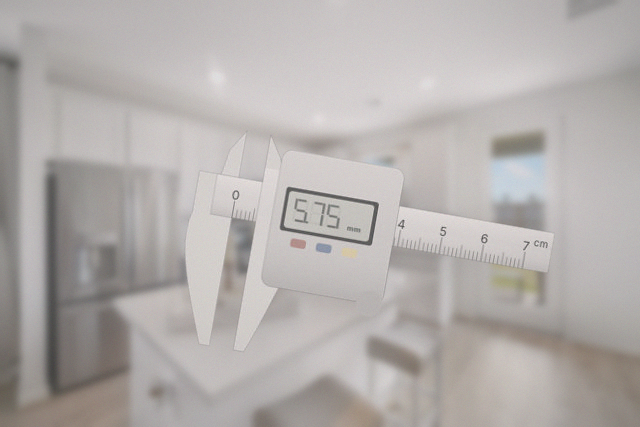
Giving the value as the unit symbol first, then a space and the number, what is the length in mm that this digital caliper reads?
mm 5.75
